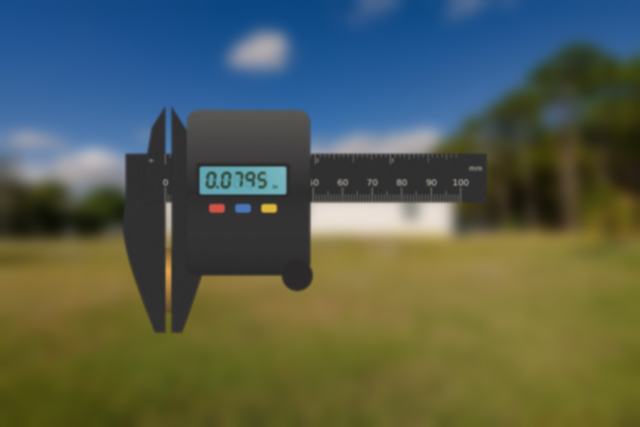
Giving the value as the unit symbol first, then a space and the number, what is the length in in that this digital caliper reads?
in 0.0795
